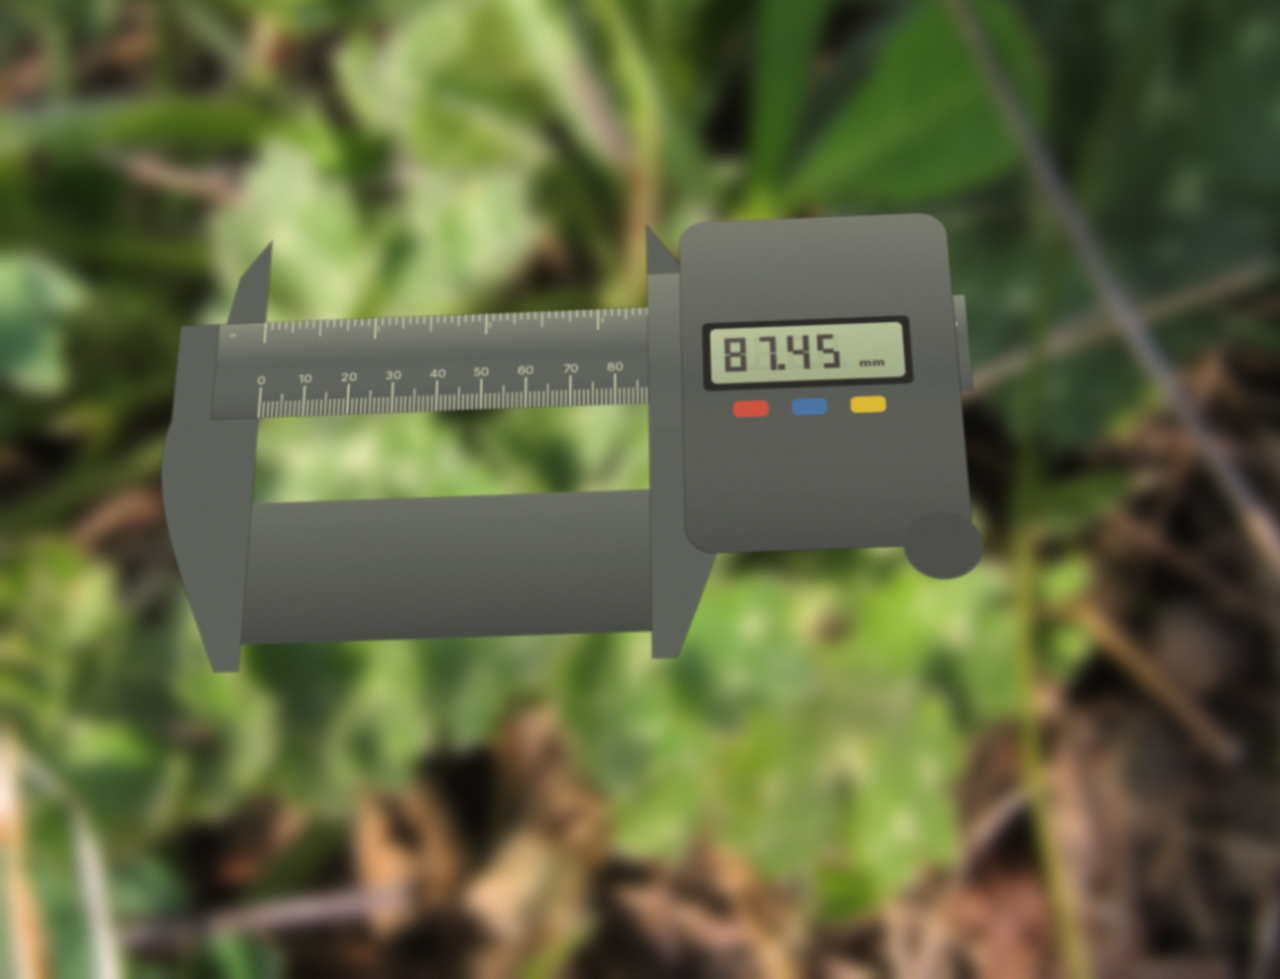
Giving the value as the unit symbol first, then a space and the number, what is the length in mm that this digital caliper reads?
mm 87.45
